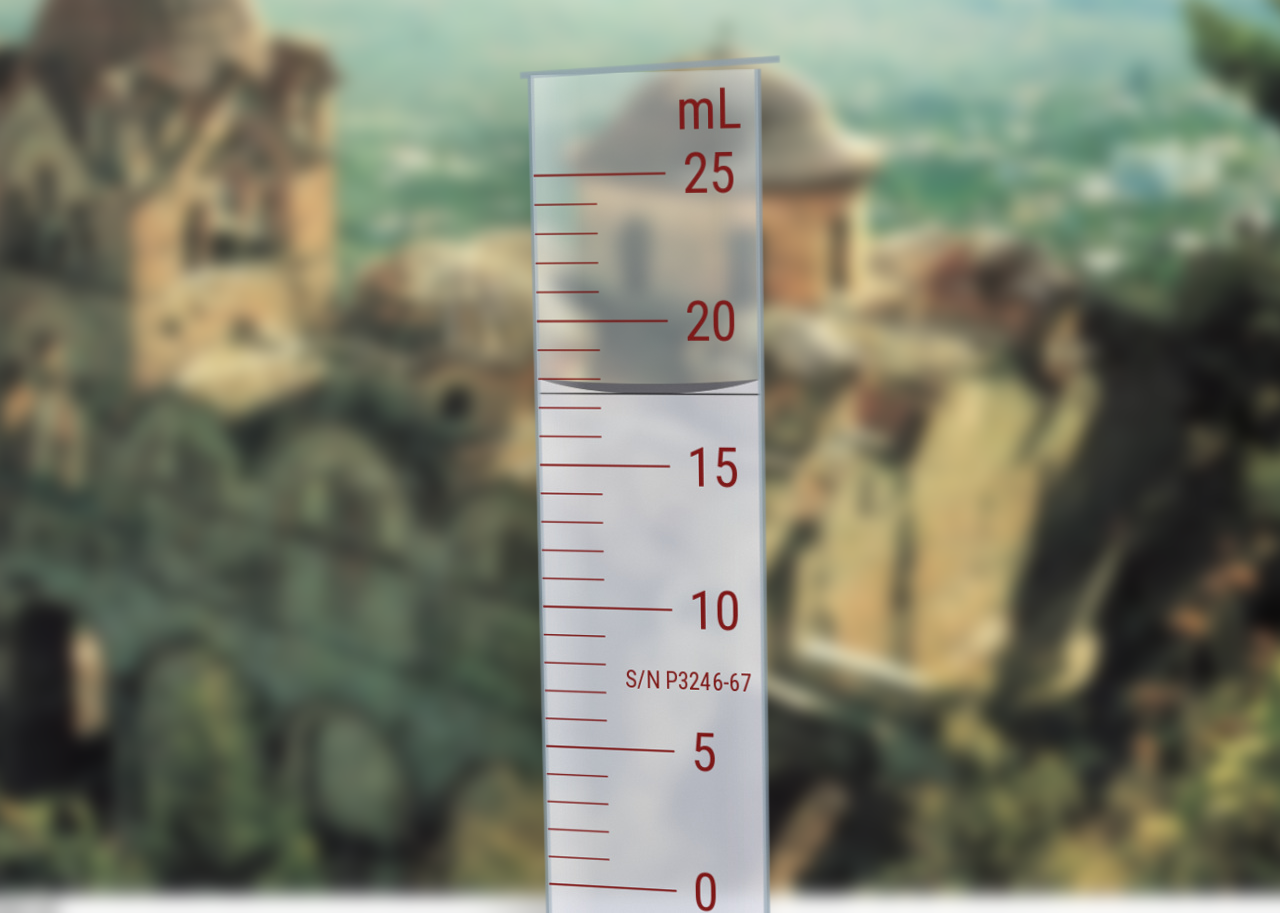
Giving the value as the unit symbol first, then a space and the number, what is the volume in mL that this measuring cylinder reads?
mL 17.5
